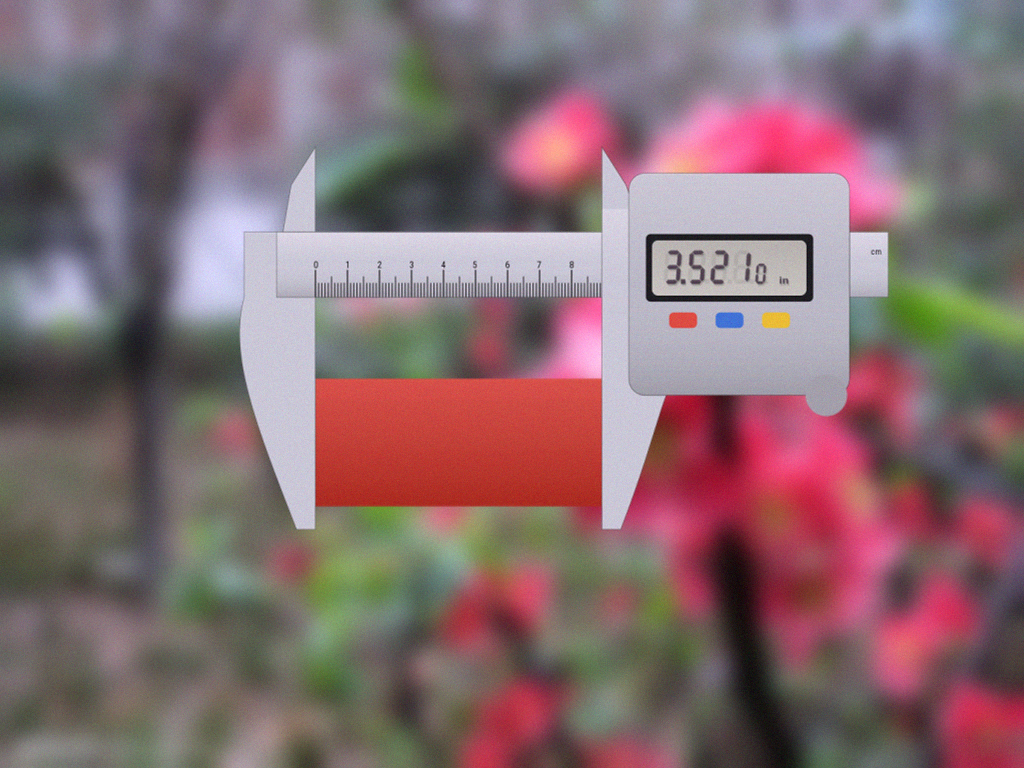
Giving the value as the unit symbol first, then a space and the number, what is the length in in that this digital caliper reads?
in 3.5210
